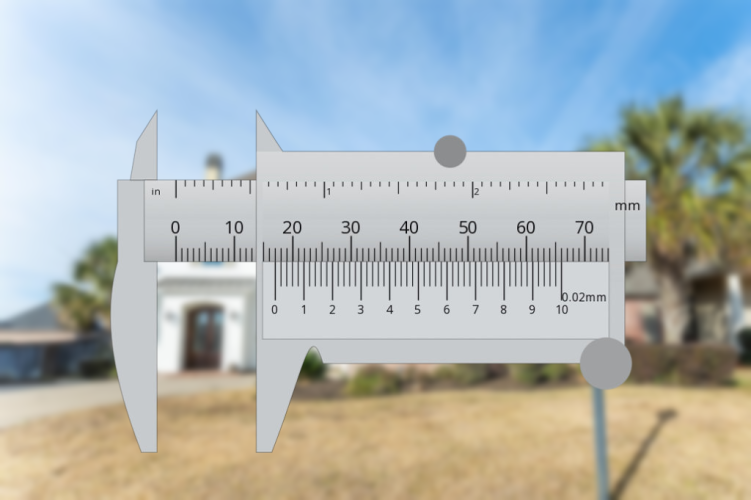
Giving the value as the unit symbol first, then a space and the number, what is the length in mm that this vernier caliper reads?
mm 17.0
